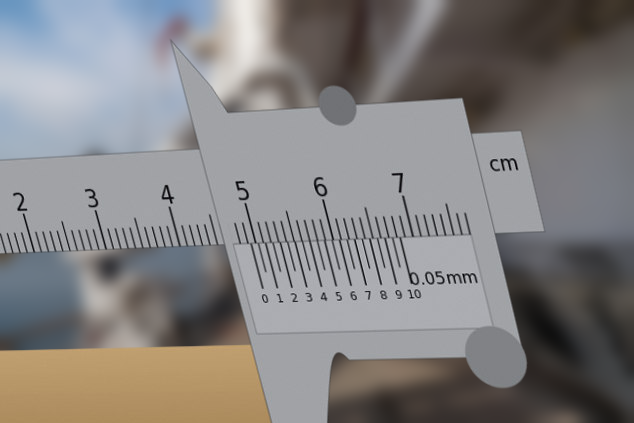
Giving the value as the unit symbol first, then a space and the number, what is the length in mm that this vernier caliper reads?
mm 49.4
